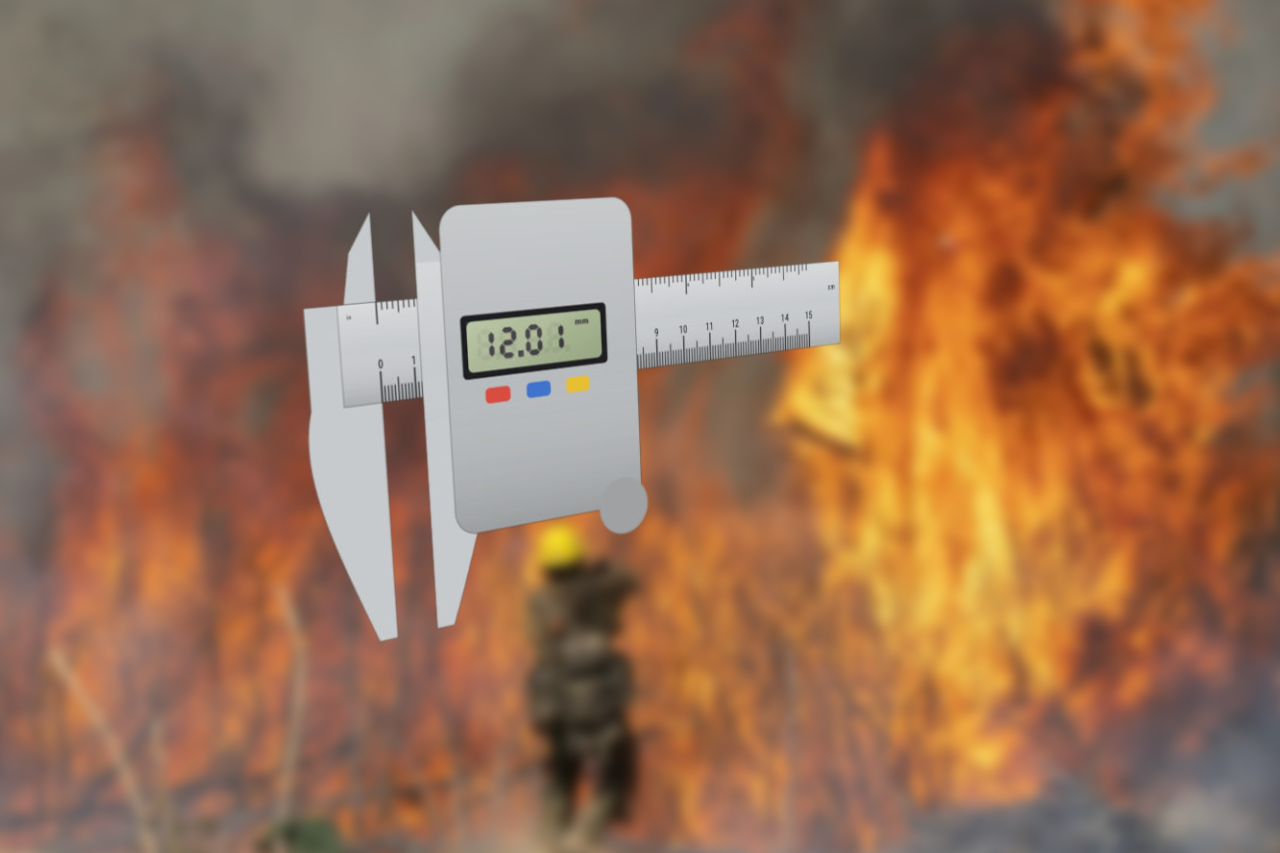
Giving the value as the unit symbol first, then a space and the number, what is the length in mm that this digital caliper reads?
mm 12.01
